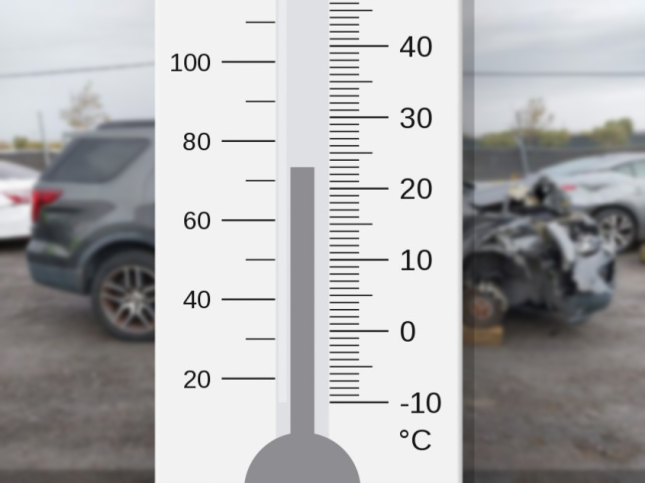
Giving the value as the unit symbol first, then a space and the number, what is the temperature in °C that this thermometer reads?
°C 23
